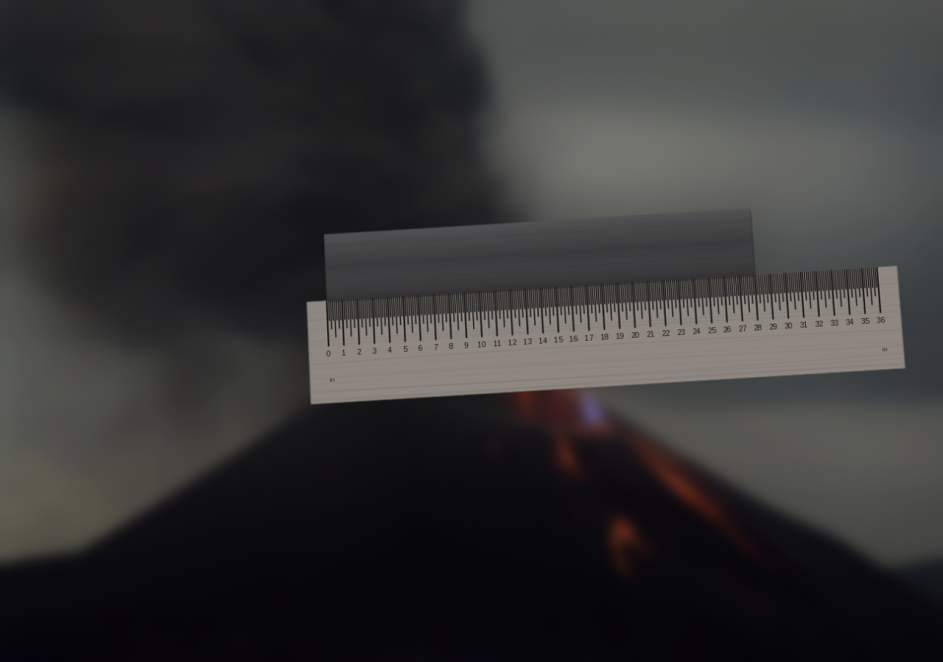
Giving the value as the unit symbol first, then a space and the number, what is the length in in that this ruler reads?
in 28
